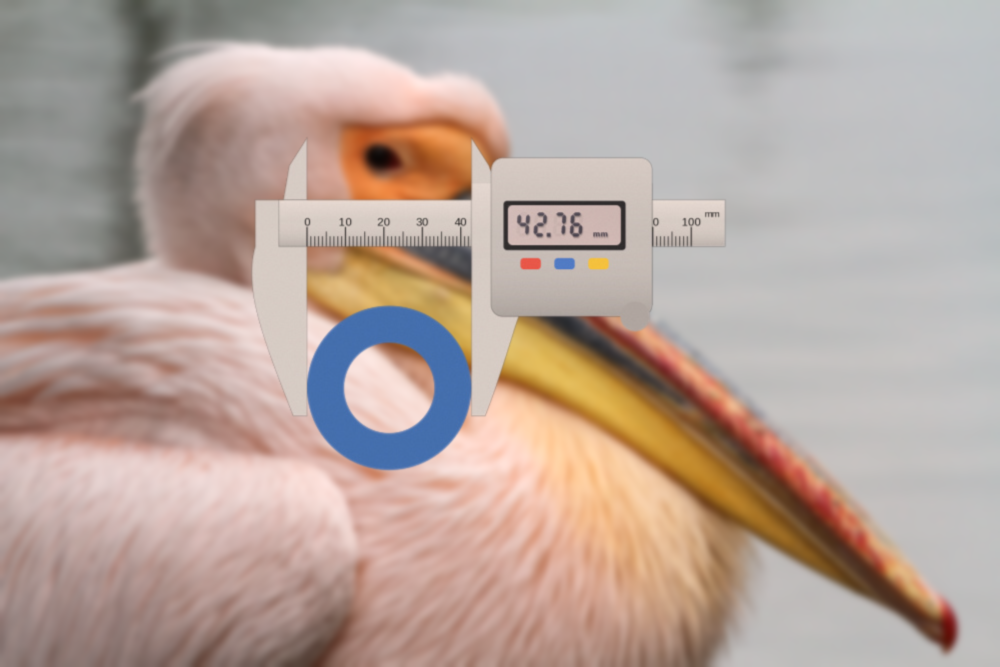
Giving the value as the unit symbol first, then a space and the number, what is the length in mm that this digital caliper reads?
mm 42.76
